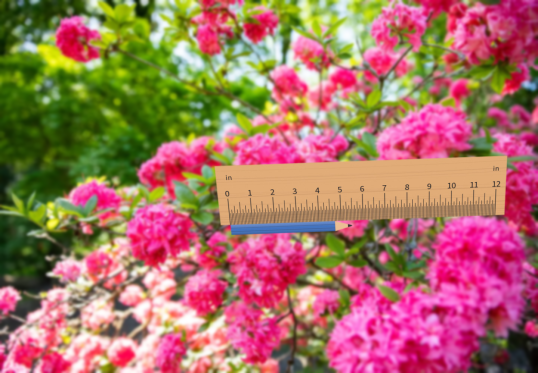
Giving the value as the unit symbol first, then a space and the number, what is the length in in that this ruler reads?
in 5.5
